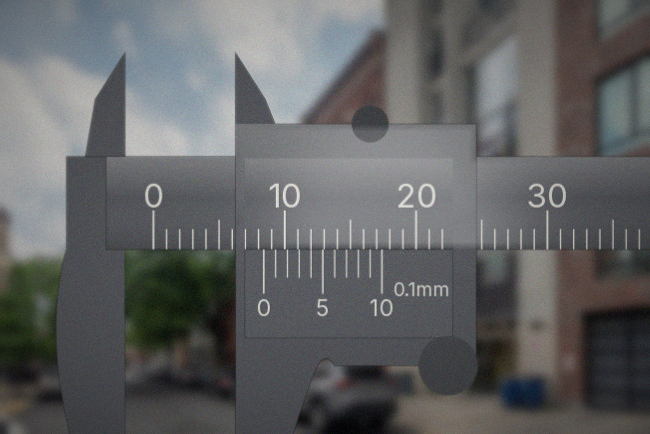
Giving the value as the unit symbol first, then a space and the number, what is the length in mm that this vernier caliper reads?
mm 8.4
